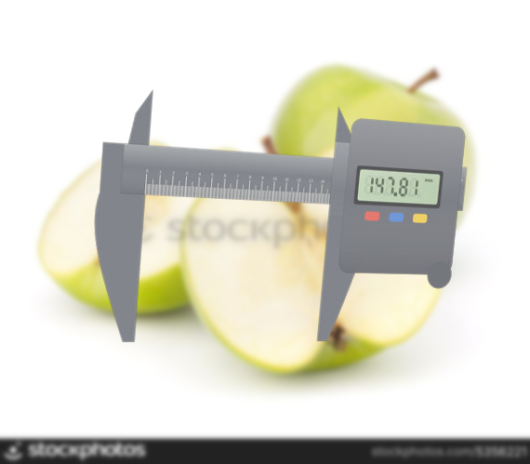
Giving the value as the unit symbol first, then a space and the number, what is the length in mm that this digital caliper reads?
mm 147.81
